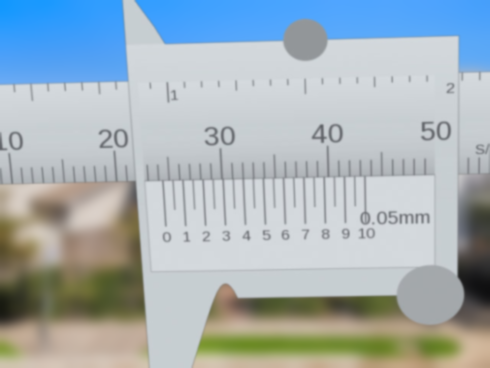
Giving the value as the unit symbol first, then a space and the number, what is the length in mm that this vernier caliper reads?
mm 24.4
